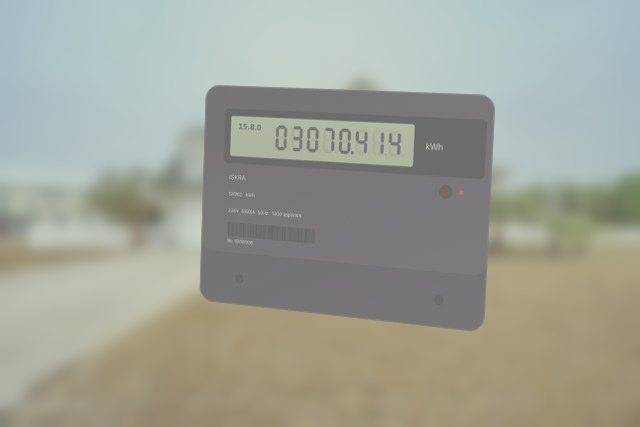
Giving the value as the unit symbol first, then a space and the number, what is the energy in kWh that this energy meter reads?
kWh 3070.414
